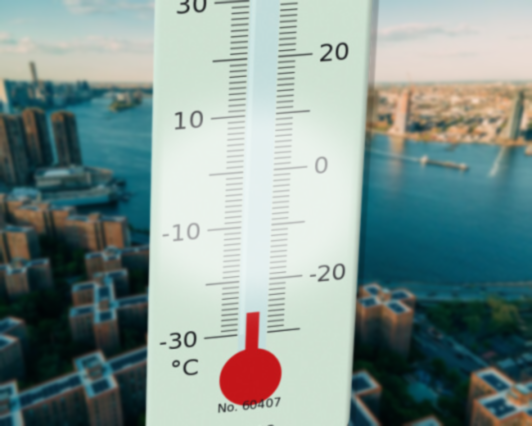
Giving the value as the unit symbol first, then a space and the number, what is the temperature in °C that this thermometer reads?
°C -26
